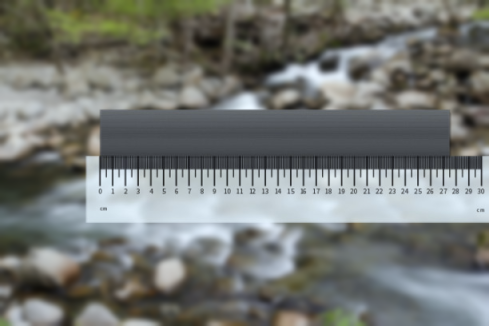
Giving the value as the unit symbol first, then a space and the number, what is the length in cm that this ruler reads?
cm 27.5
